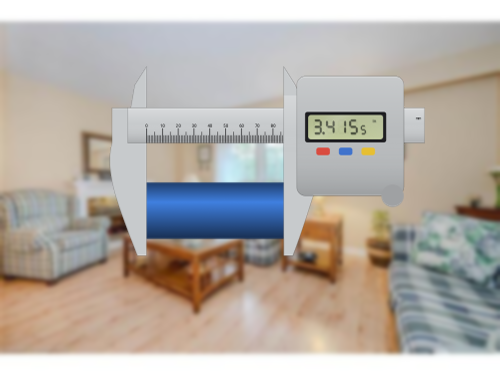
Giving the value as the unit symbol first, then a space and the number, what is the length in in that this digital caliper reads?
in 3.4155
